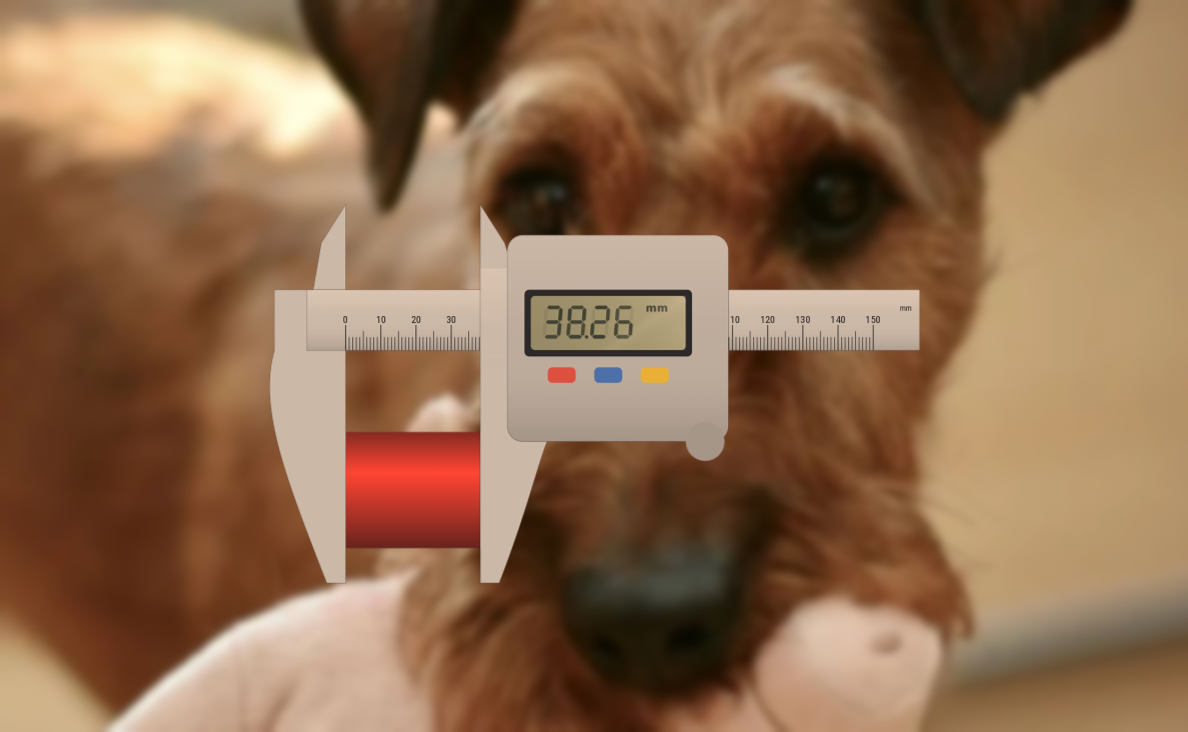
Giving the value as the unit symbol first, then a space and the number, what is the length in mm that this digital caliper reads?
mm 38.26
